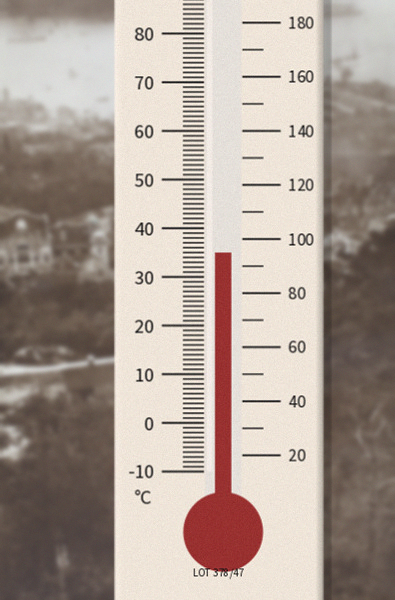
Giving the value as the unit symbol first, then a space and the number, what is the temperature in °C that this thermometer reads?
°C 35
